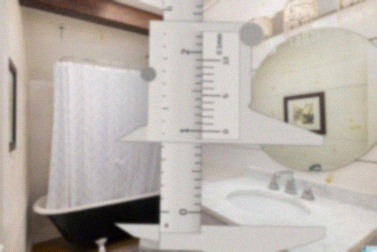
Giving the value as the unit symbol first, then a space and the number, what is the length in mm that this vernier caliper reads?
mm 10.0
